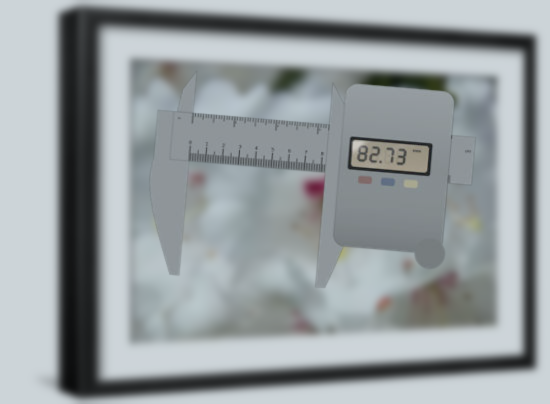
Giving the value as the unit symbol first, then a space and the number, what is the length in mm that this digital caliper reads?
mm 82.73
